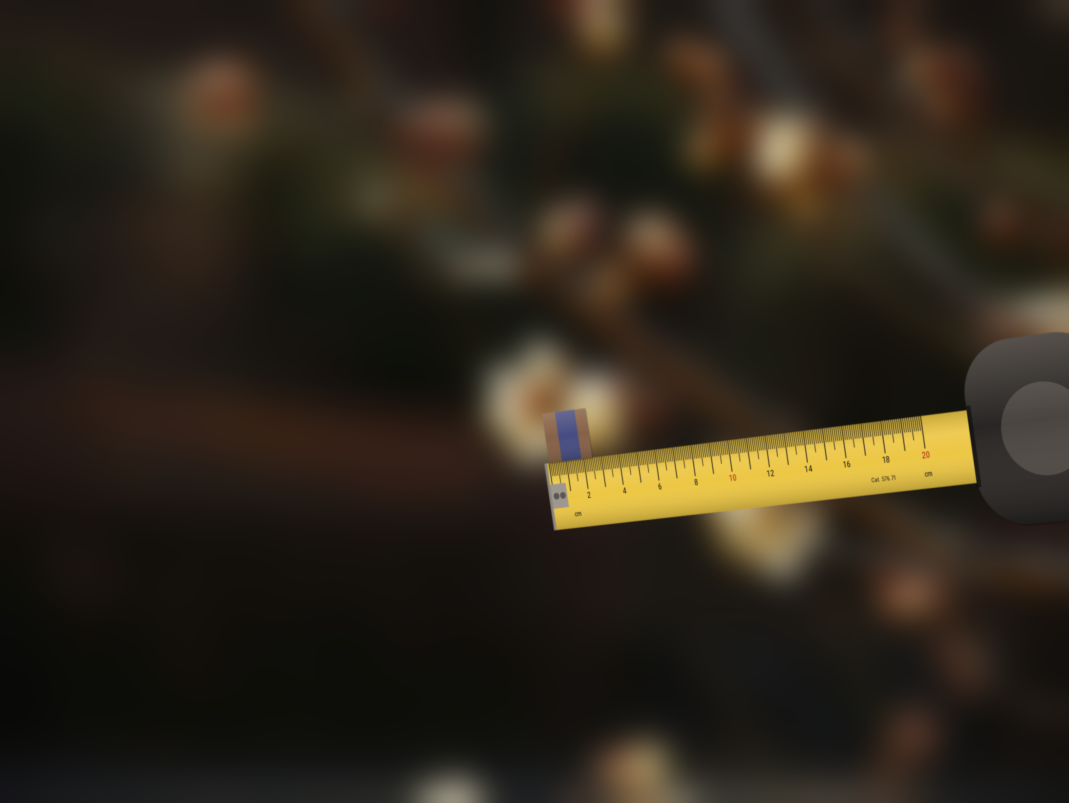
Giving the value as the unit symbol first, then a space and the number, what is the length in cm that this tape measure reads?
cm 2.5
